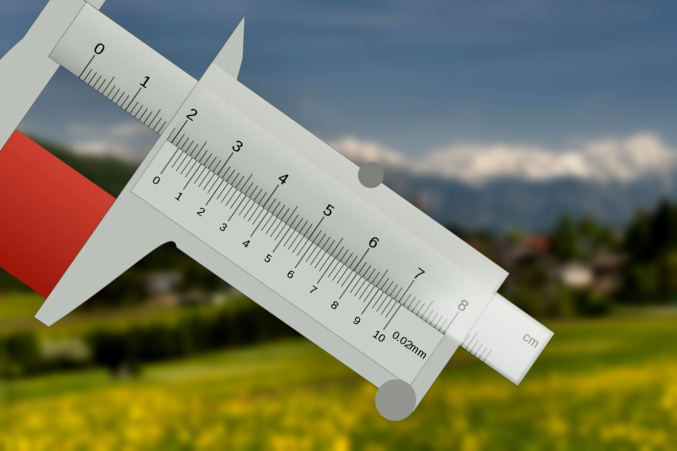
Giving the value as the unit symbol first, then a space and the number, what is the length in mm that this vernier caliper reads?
mm 21.6
